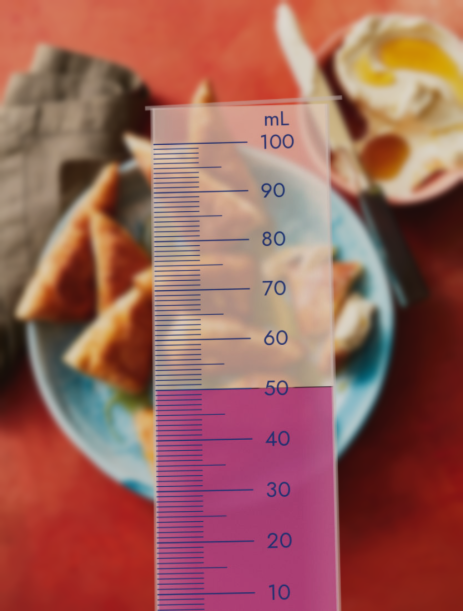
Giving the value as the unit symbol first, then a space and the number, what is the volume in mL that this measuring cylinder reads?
mL 50
